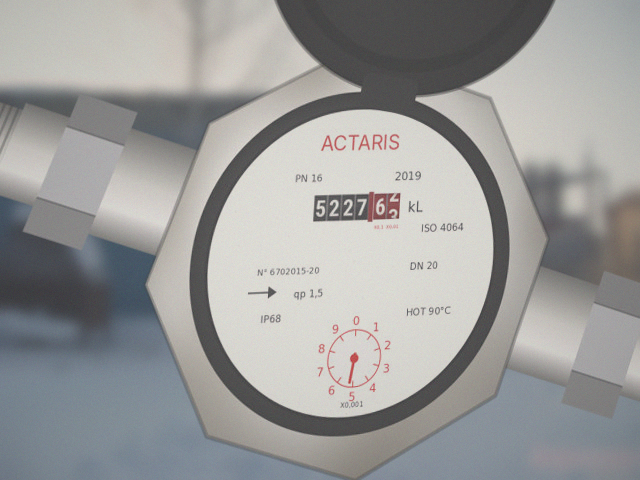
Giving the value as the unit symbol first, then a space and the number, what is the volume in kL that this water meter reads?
kL 5227.625
